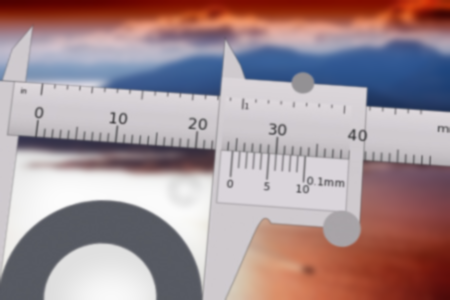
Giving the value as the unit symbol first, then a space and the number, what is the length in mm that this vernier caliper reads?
mm 24.6
